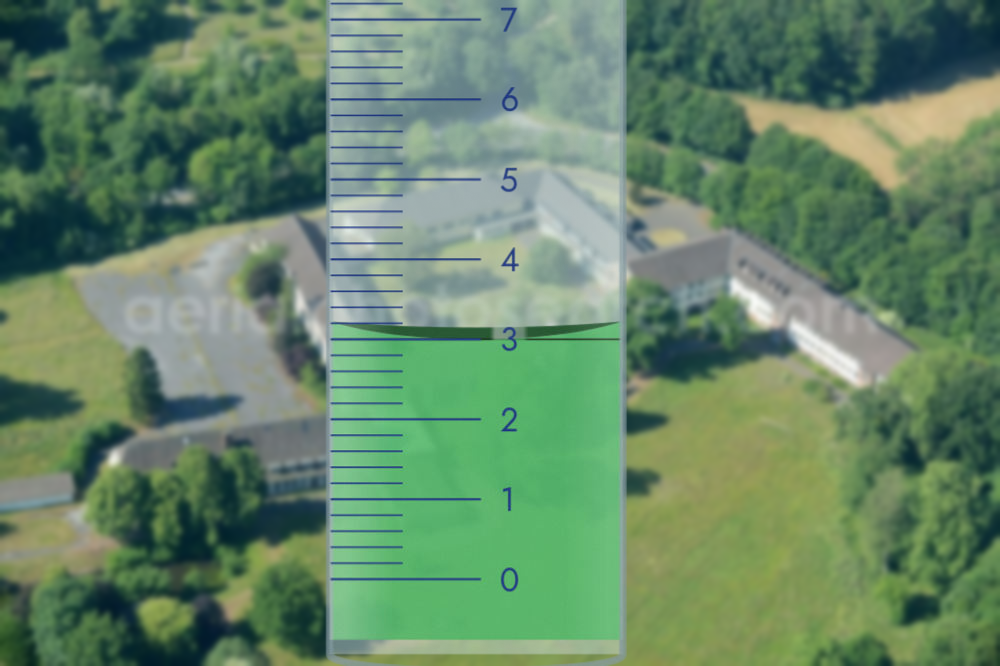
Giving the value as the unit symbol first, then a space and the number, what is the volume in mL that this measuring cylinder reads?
mL 3
